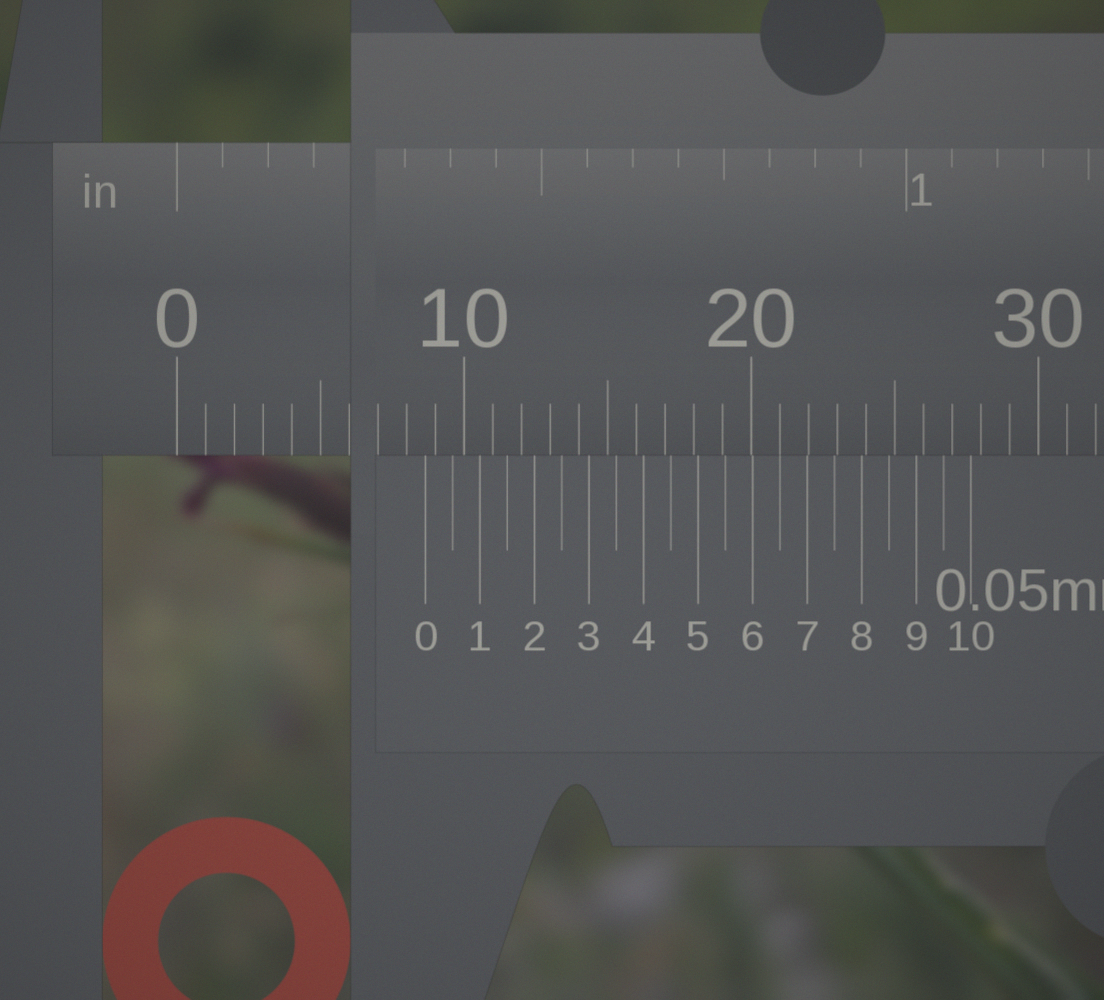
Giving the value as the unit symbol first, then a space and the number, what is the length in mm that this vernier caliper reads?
mm 8.65
